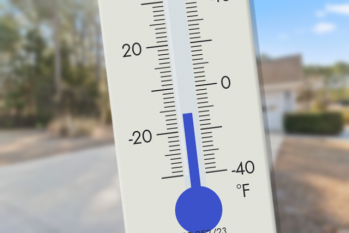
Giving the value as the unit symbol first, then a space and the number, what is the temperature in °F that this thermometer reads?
°F -12
